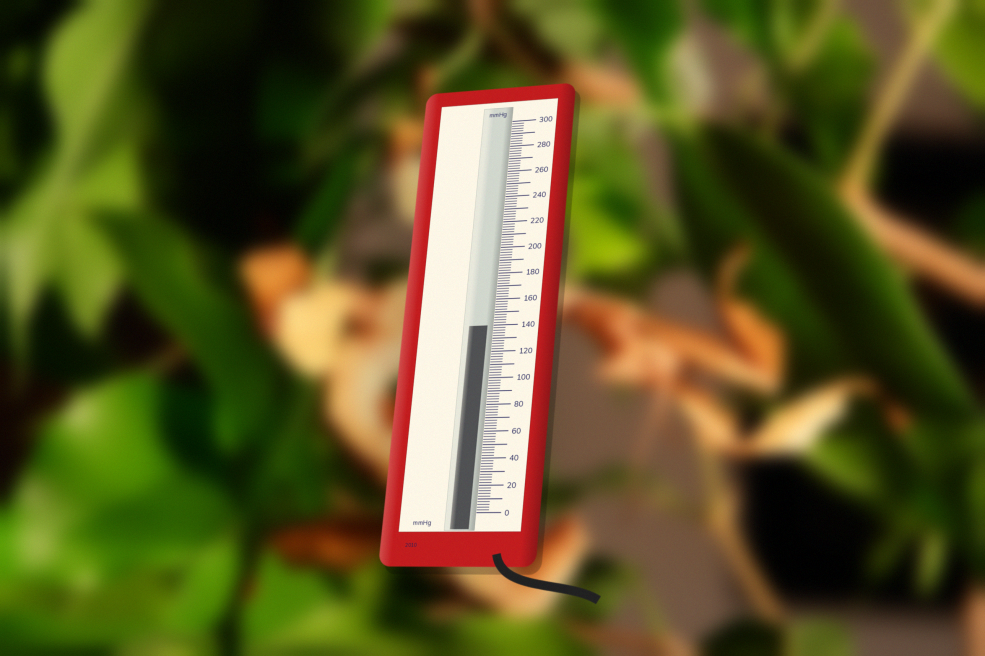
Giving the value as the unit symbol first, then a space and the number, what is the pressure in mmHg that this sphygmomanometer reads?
mmHg 140
